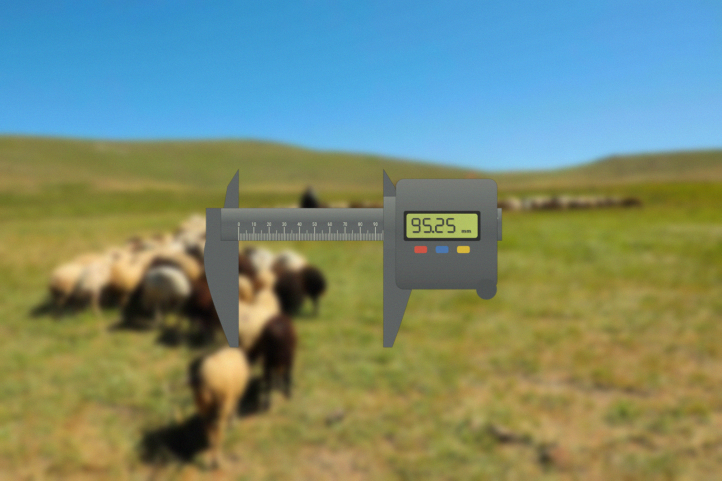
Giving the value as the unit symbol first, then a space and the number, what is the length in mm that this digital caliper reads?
mm 95.25
